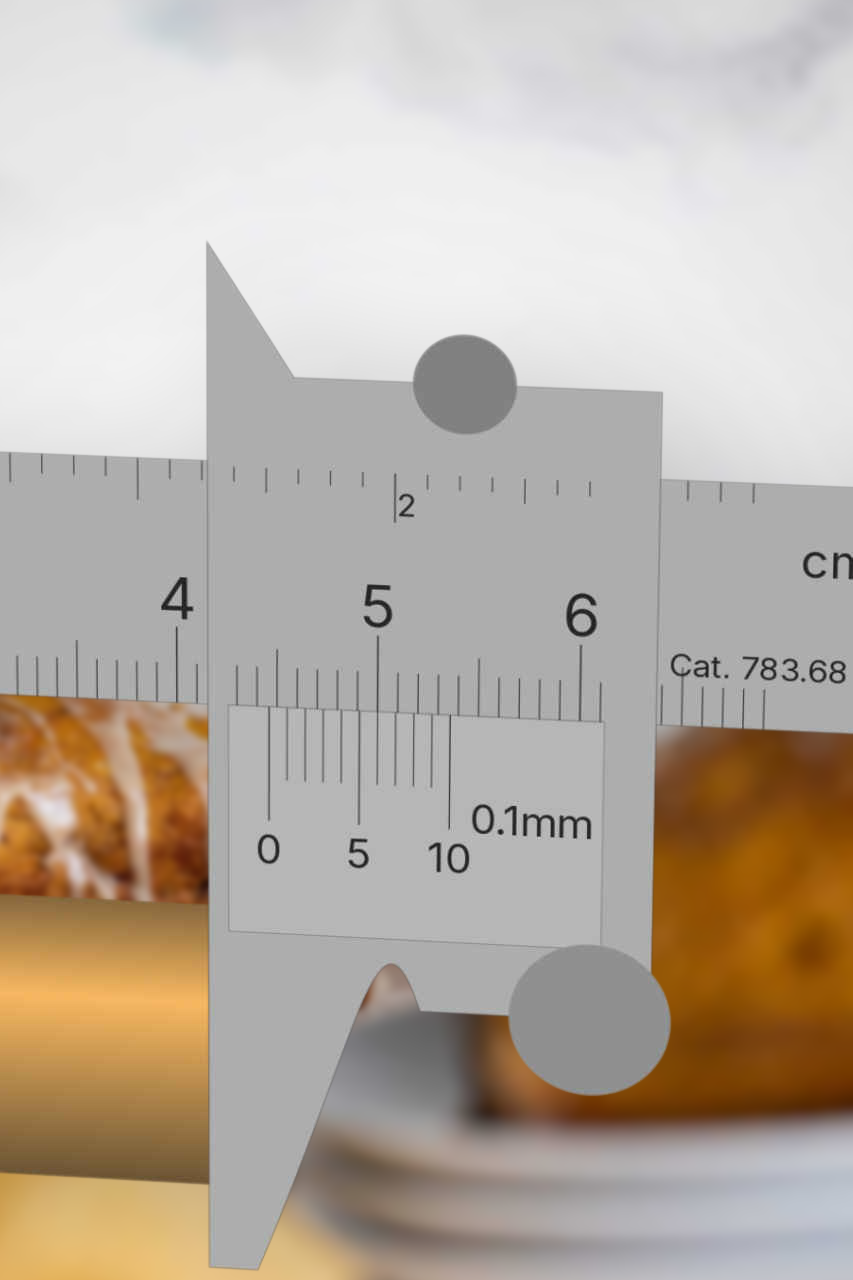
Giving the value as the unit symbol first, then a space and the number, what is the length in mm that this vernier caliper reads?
mm 44.6
